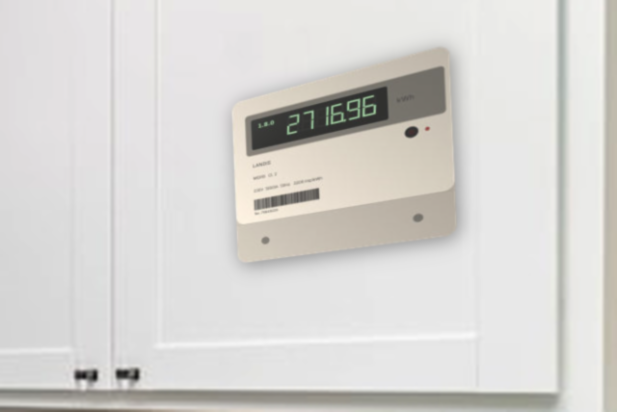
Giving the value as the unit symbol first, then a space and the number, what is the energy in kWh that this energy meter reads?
kWh 2716.96
